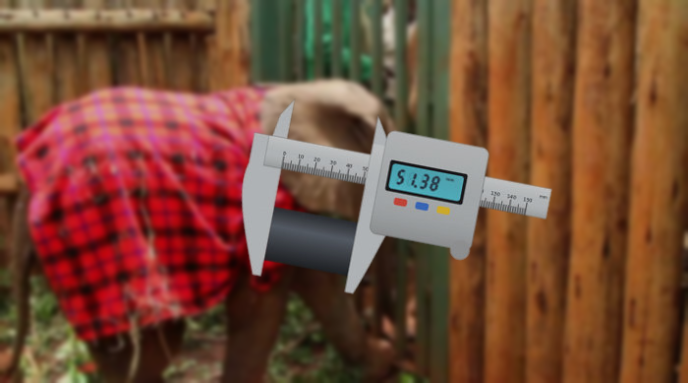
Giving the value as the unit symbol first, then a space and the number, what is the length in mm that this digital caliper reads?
mm 51.38
